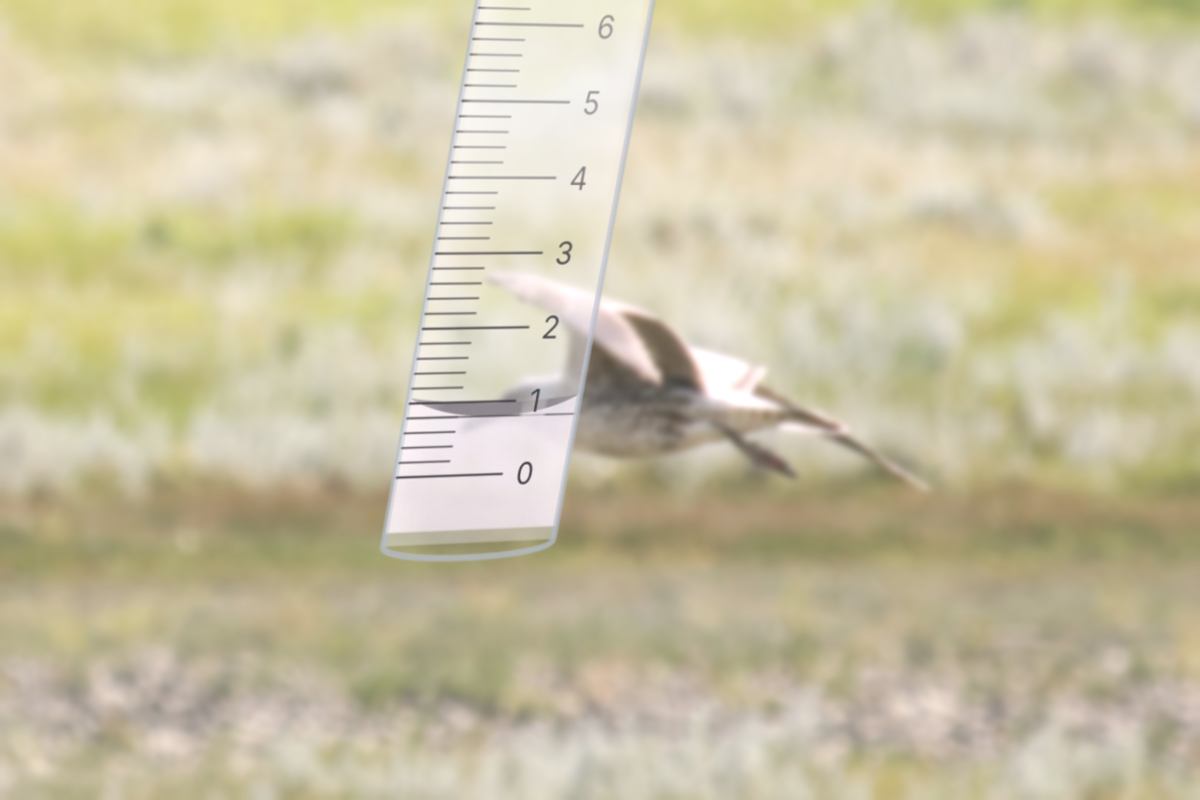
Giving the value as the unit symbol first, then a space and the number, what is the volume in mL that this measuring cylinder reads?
mL 0.8
